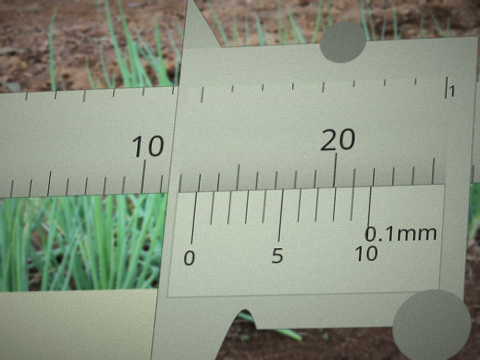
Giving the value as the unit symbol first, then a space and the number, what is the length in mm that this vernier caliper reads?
mm 12.9
